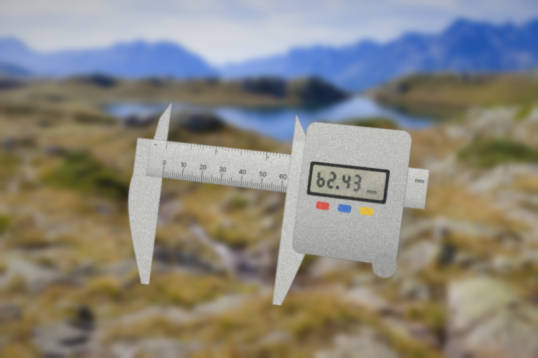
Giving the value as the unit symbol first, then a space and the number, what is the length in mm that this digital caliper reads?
mm 62.43
